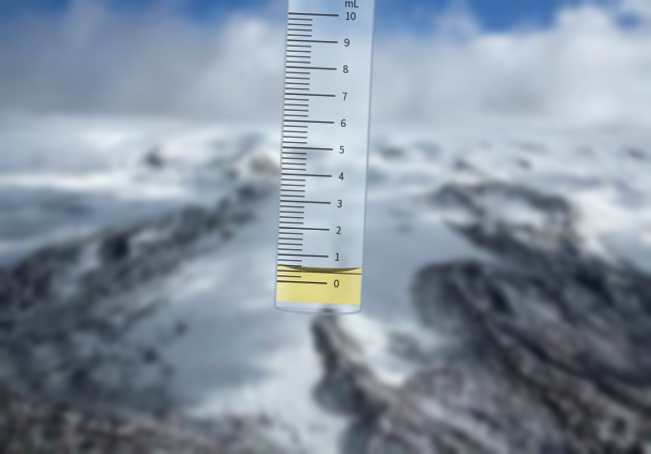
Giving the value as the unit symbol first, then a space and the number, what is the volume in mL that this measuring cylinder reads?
mL 0.4
